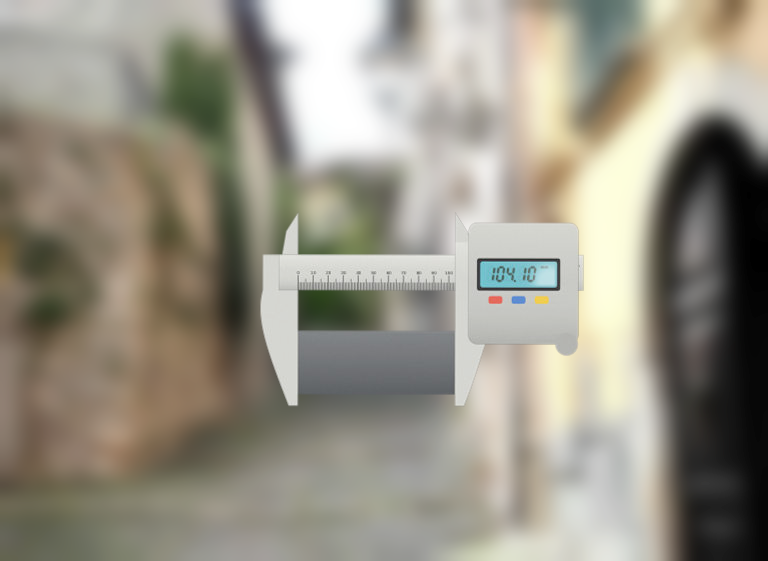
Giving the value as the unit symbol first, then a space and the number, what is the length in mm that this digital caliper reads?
mm 104.10
